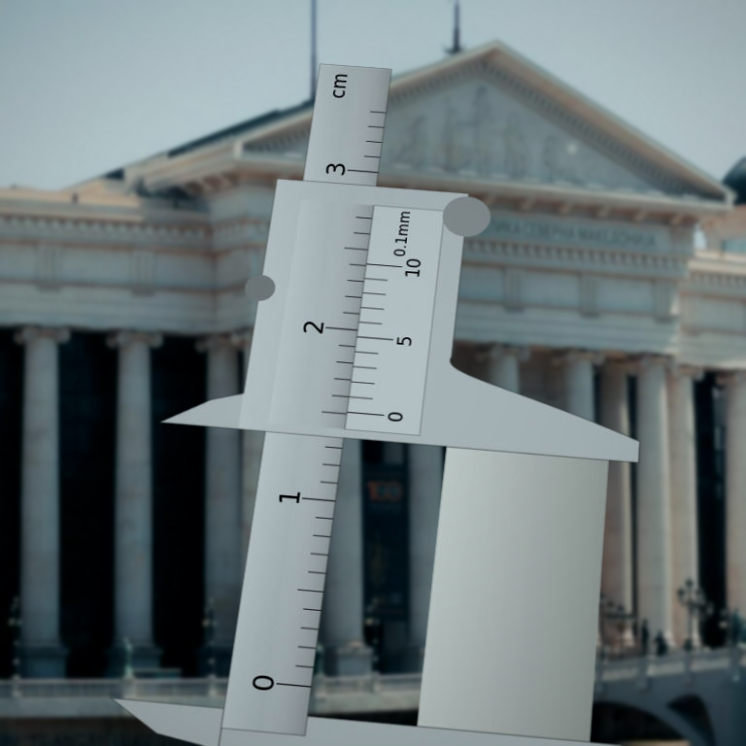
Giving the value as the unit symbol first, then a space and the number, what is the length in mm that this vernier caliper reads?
mm 15.1
